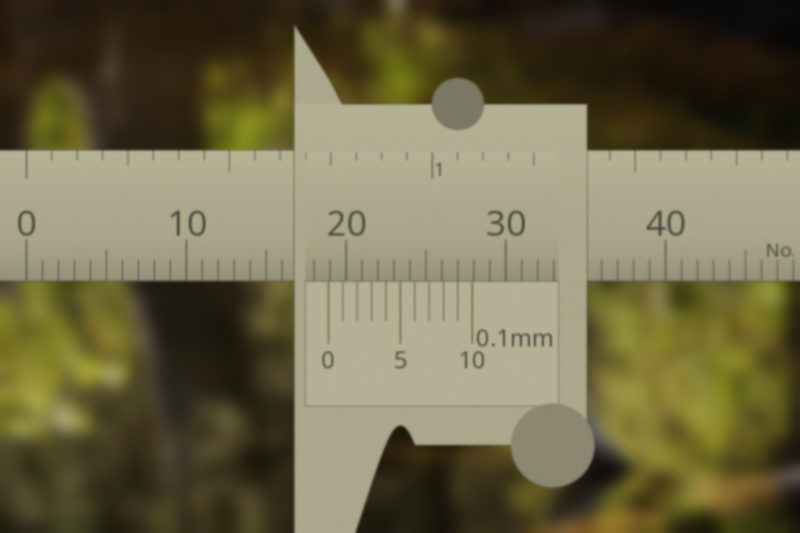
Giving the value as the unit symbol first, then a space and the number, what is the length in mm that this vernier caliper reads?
mm 18.9
